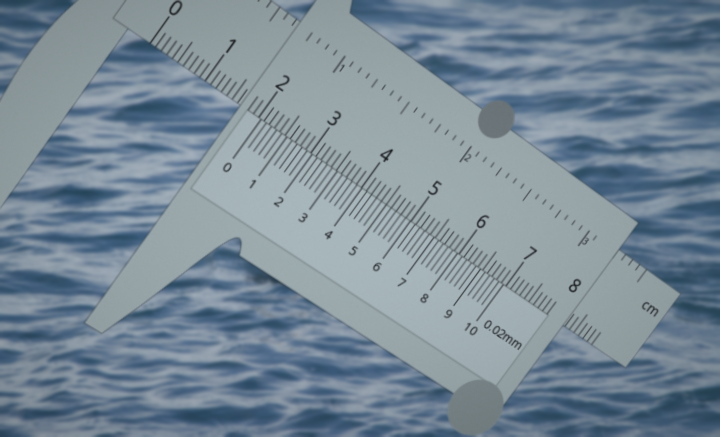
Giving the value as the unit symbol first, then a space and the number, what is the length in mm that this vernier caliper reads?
mm 20.5
